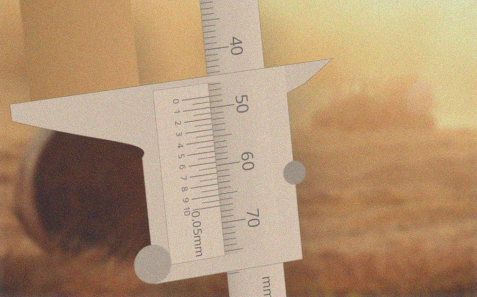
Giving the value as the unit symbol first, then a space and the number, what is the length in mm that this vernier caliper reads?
mm 48.0
